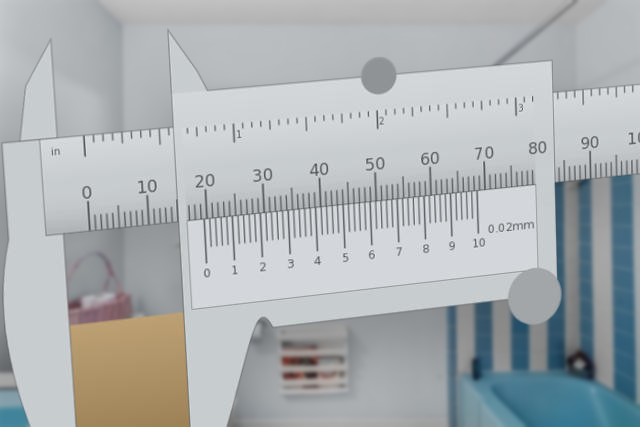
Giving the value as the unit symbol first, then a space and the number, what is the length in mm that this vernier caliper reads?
mm 19.5
